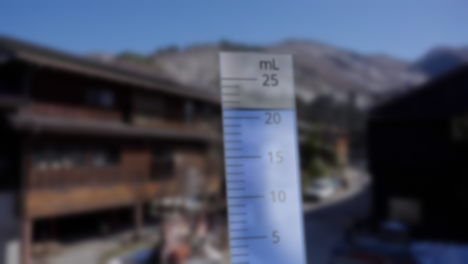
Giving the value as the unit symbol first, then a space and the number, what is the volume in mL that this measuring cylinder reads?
mL 21
